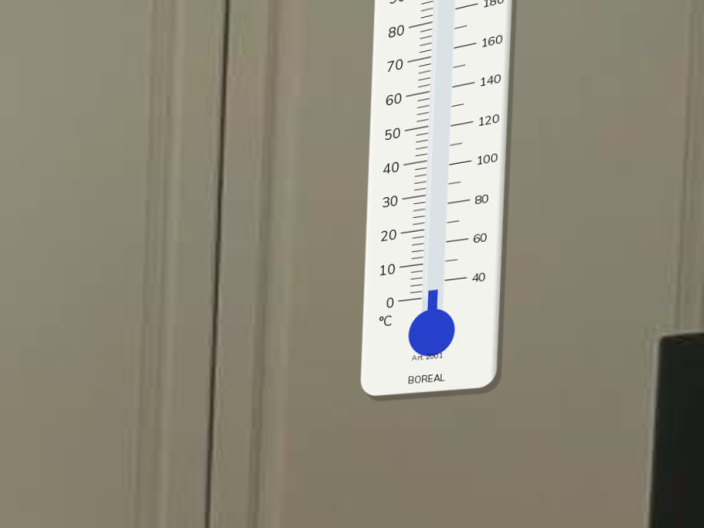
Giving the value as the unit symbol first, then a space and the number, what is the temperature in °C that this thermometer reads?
°C 2
